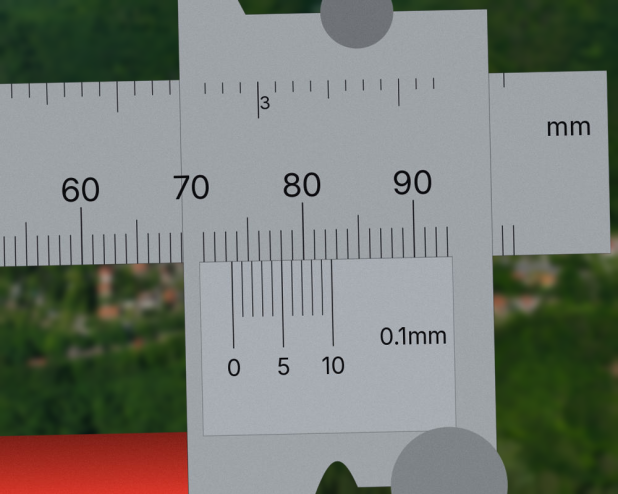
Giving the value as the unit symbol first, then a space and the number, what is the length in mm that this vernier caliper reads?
mm 73.5
